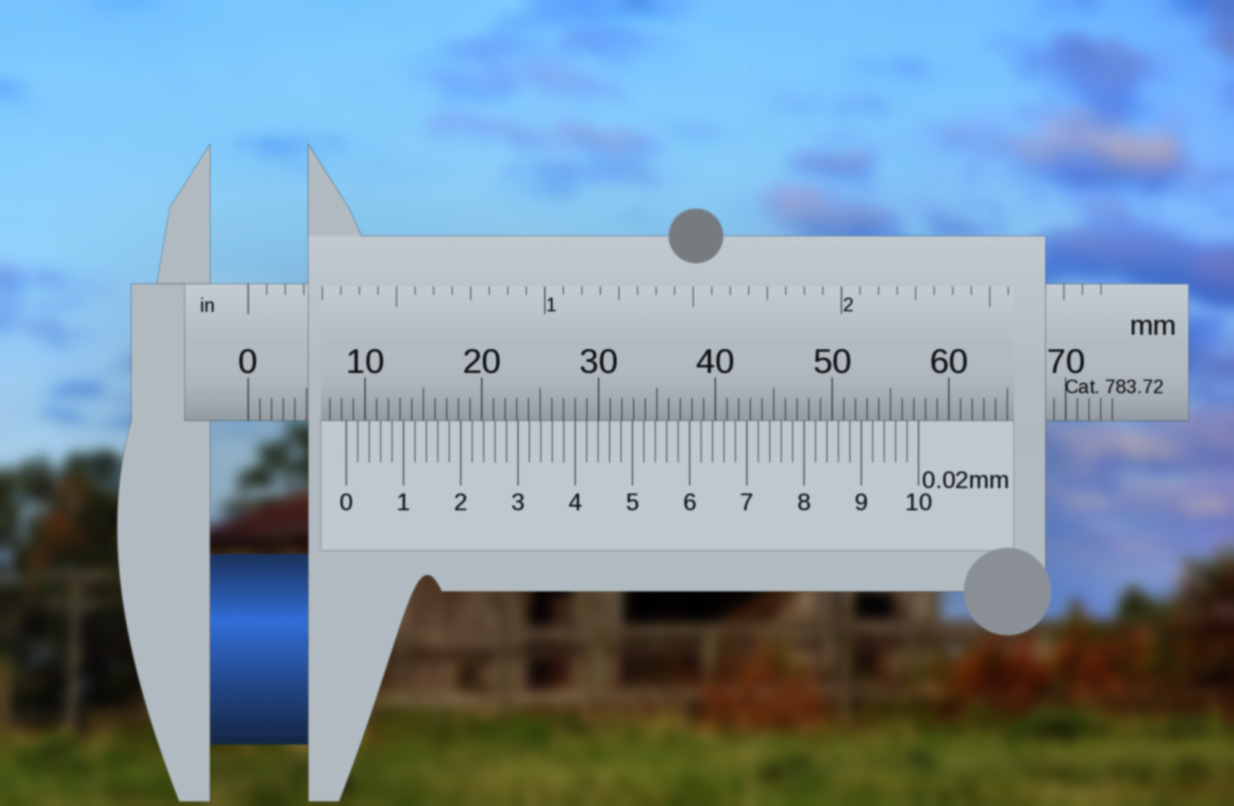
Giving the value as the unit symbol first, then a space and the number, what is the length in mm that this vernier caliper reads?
mm 8.4
